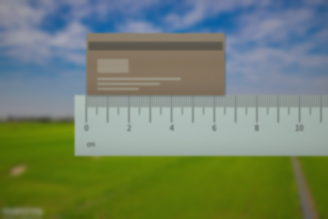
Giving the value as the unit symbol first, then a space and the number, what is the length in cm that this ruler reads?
cm 6.5
